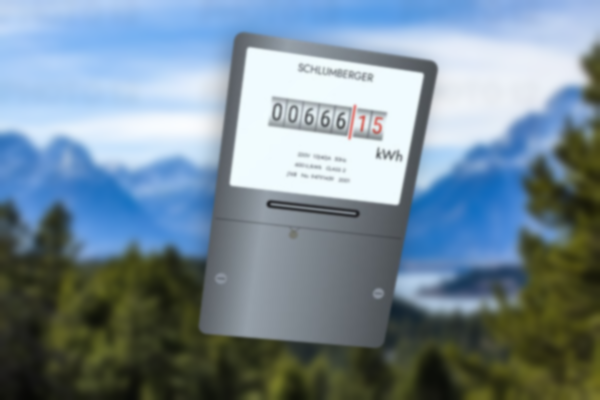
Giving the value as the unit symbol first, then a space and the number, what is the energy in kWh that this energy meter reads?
kWh 666.15
